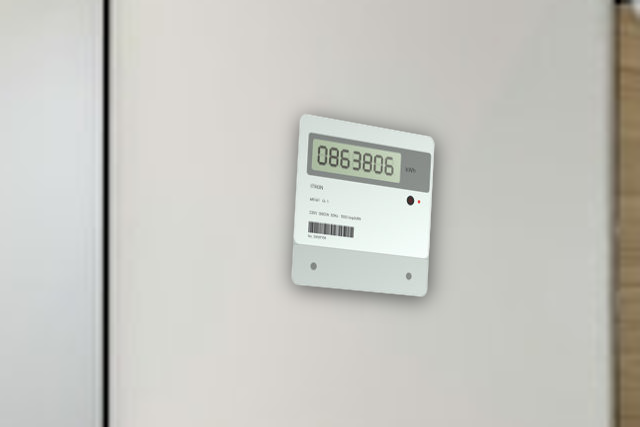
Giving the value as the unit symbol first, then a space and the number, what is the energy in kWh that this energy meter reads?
kWh 863806
